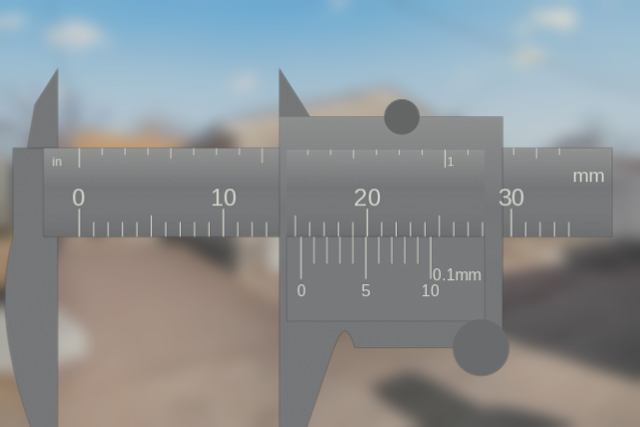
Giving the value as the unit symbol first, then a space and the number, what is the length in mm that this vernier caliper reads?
mm 15.4
